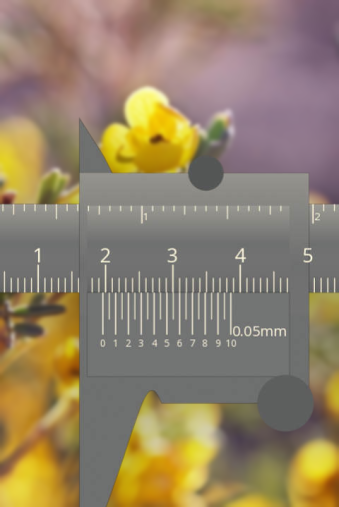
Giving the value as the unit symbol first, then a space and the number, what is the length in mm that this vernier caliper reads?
mm 19.6
